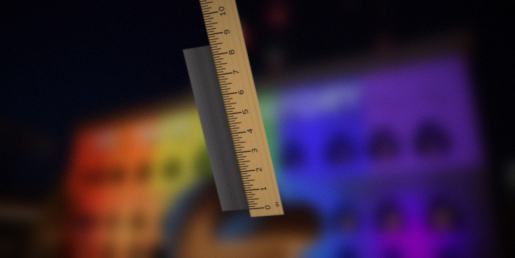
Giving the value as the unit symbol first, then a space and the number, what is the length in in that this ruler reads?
in 8.5
